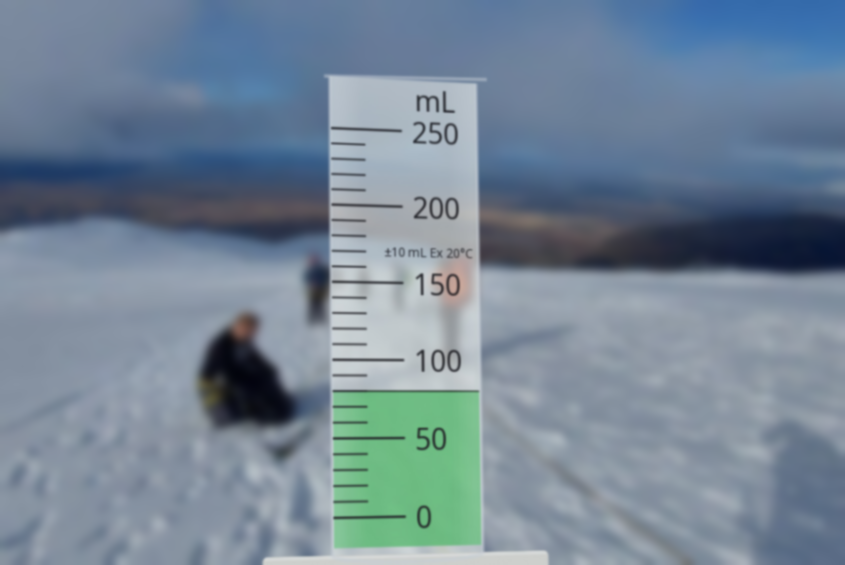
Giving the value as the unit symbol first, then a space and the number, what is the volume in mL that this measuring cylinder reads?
mL 80
